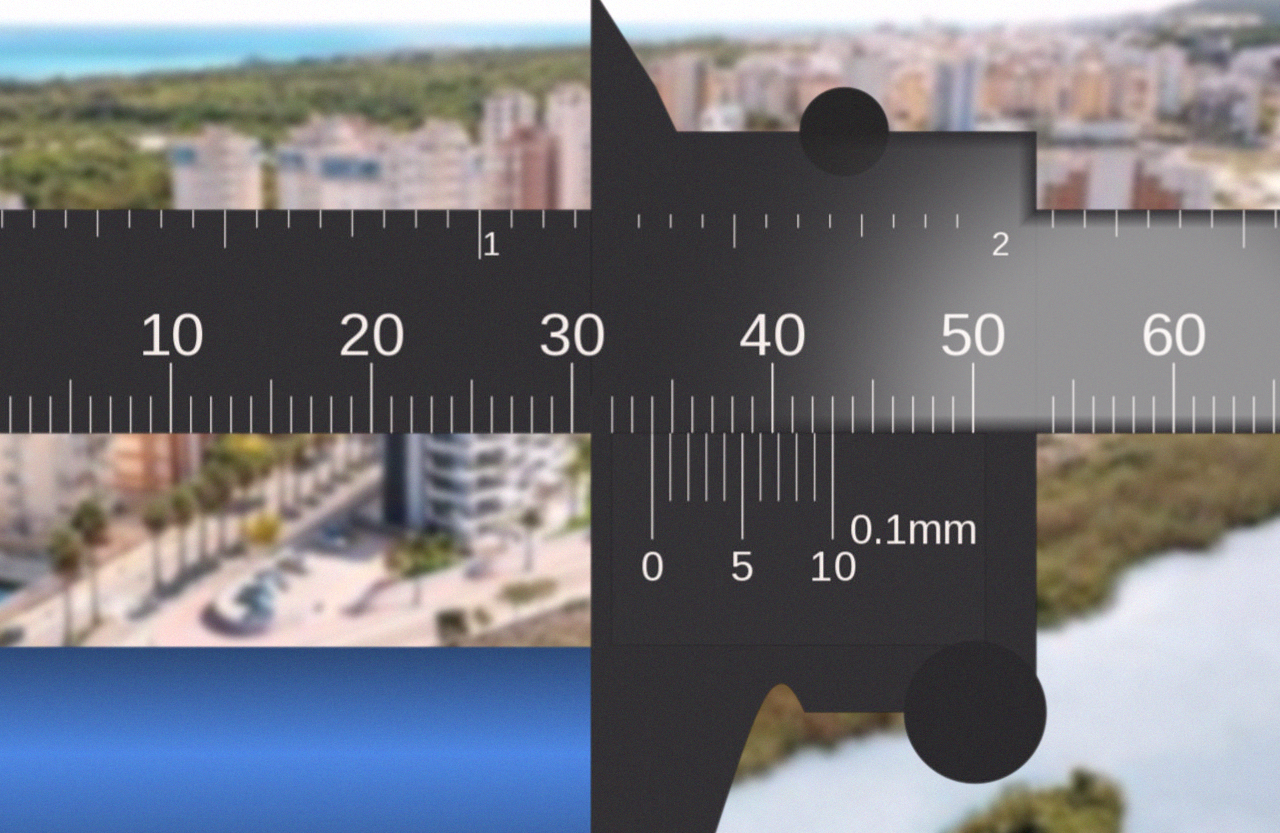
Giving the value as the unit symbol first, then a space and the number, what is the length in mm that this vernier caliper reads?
mm 34.0
